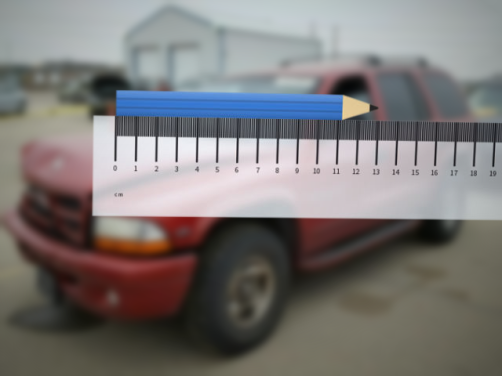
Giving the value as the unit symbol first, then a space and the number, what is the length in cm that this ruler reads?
cm 13
